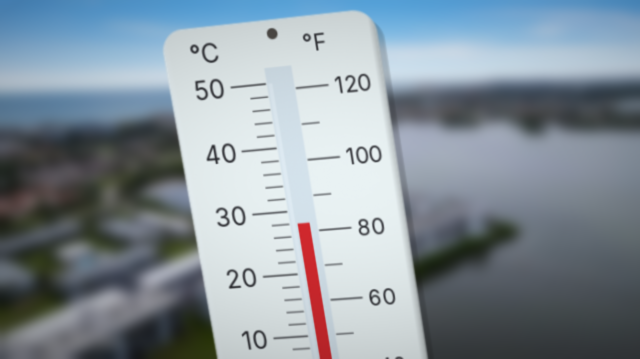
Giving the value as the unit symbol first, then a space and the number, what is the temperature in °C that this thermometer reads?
°C 28
